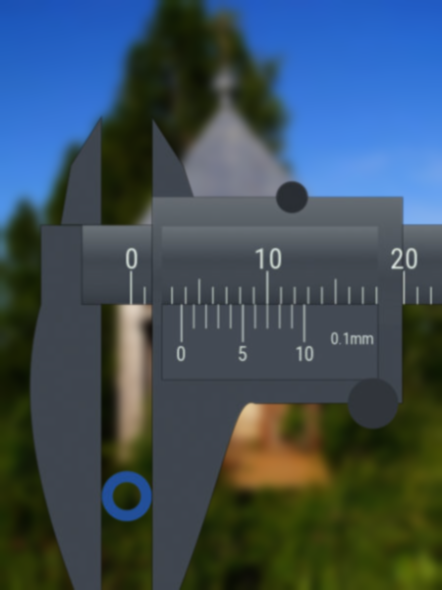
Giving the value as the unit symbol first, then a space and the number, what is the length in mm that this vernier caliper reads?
mm 3.7
